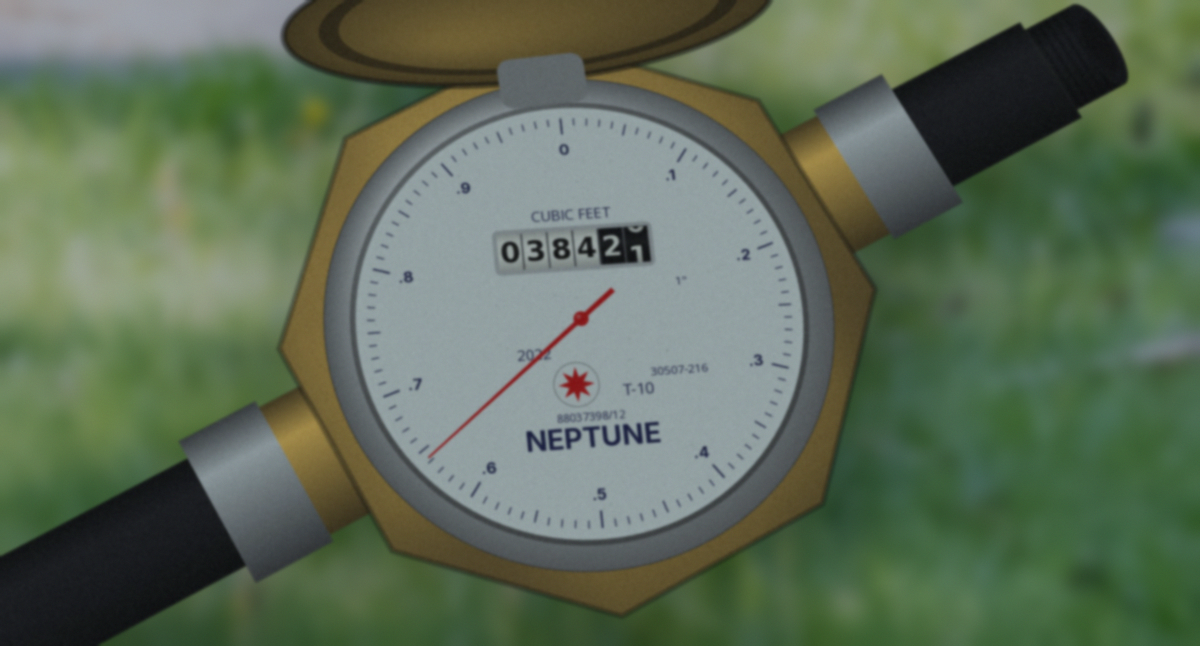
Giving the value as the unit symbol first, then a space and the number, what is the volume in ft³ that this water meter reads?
ft³ 38420.64
